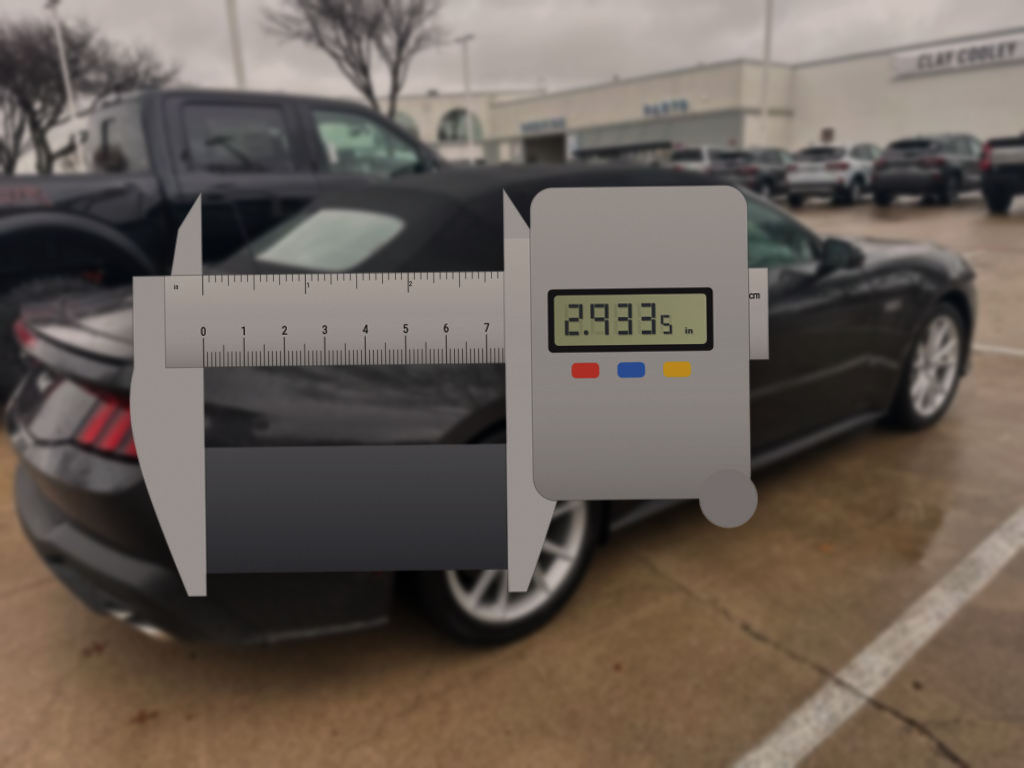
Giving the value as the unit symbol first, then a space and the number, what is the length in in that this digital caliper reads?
in 2.9335
